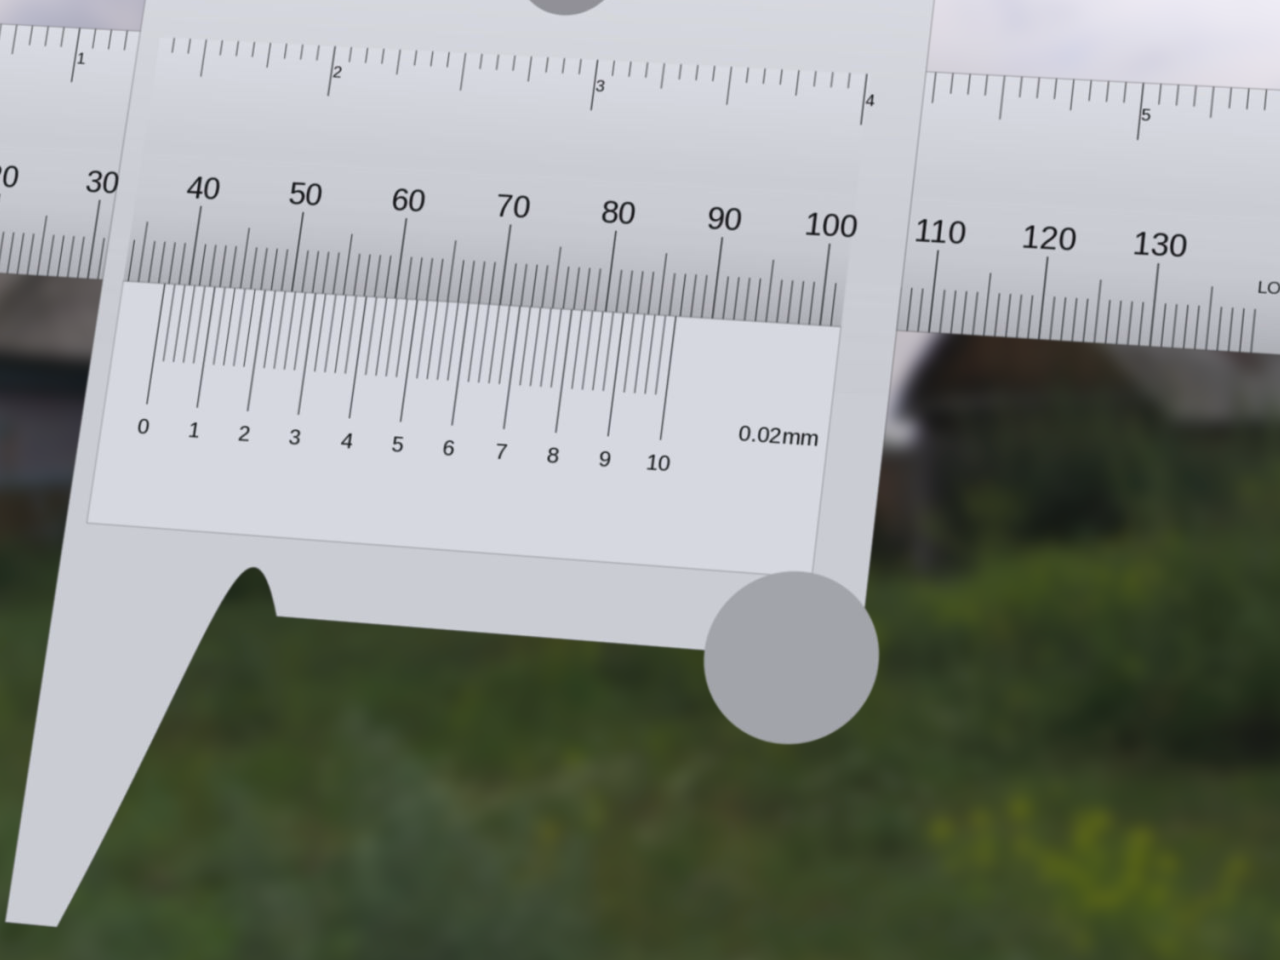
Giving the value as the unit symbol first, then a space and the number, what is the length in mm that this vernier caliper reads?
mm 37.6
